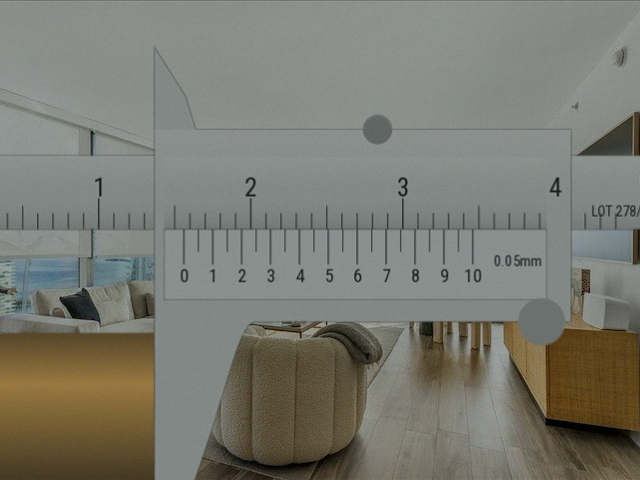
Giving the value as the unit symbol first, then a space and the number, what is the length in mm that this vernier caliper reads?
mm 15.6
